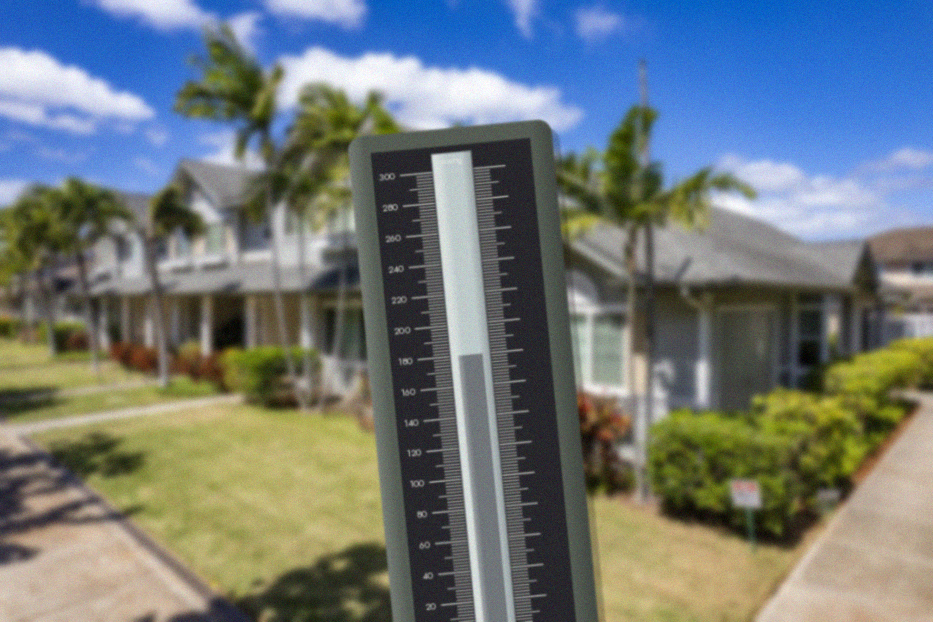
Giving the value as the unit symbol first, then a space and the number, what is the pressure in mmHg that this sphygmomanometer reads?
mmHg 180
